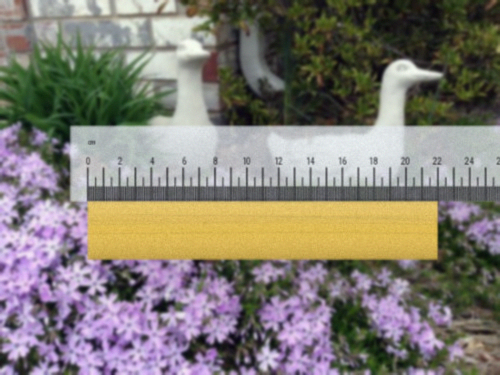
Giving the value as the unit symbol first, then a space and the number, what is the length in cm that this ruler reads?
cm 22
